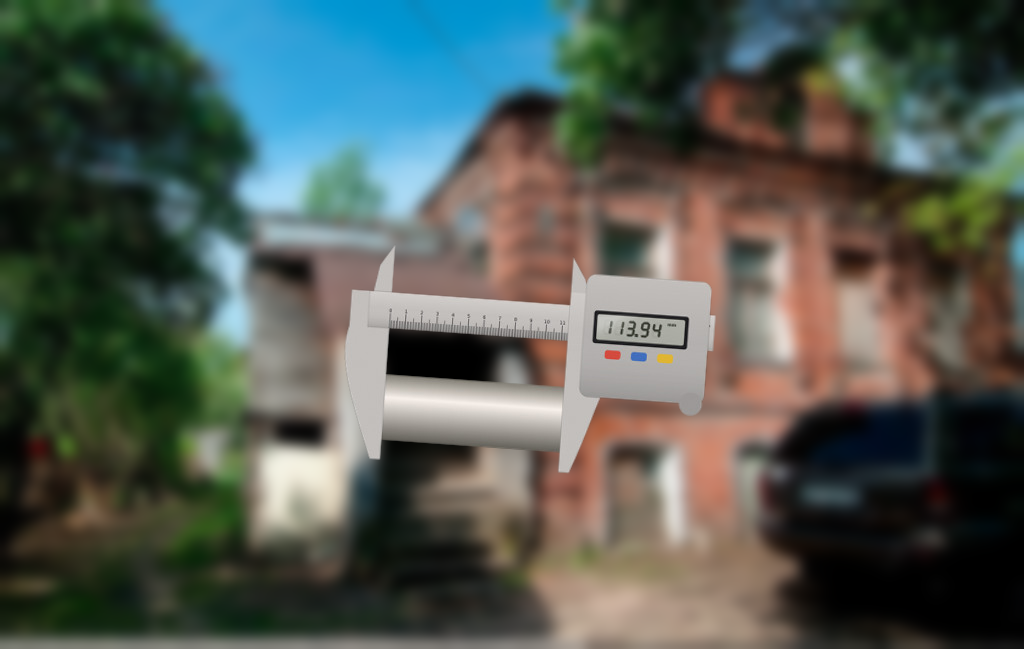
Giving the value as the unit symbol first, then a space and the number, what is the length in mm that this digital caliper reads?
mm 113.94
